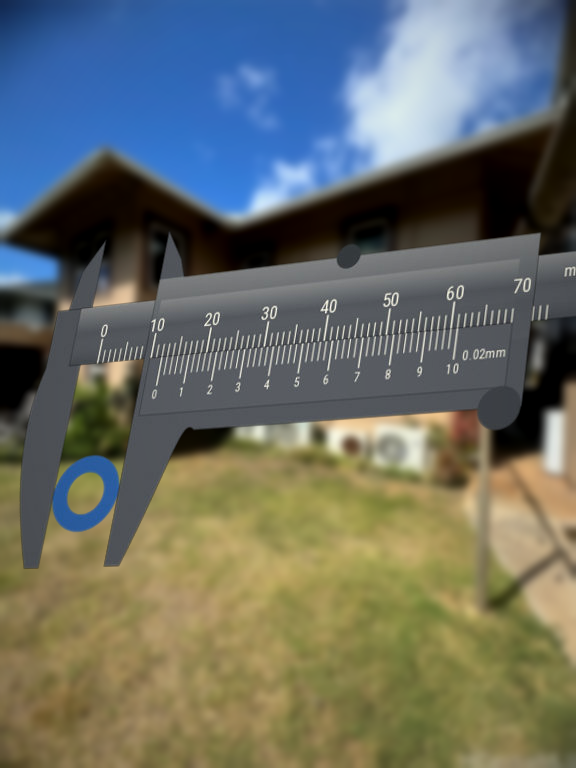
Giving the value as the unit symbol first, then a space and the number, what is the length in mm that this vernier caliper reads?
mm 12.0
